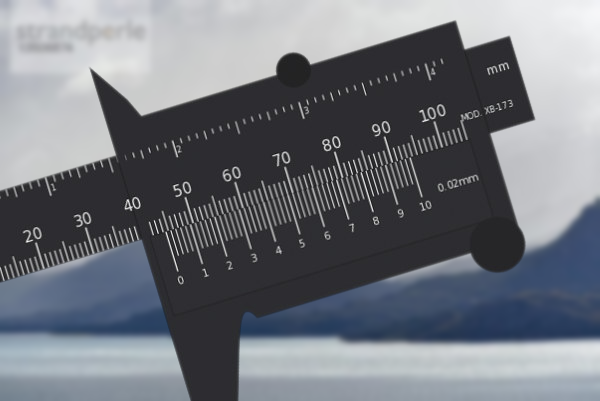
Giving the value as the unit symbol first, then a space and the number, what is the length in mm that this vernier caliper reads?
mm 44.5
